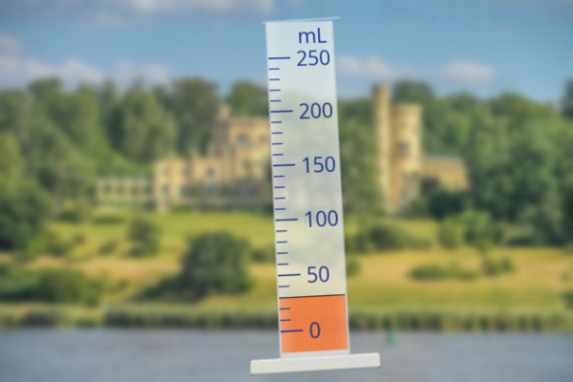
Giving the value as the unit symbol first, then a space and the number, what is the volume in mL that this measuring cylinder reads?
mL 30
